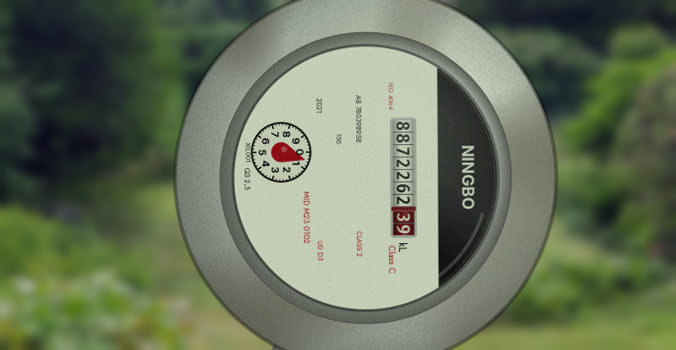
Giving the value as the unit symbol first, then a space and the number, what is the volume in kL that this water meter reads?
kL 8872262.390
